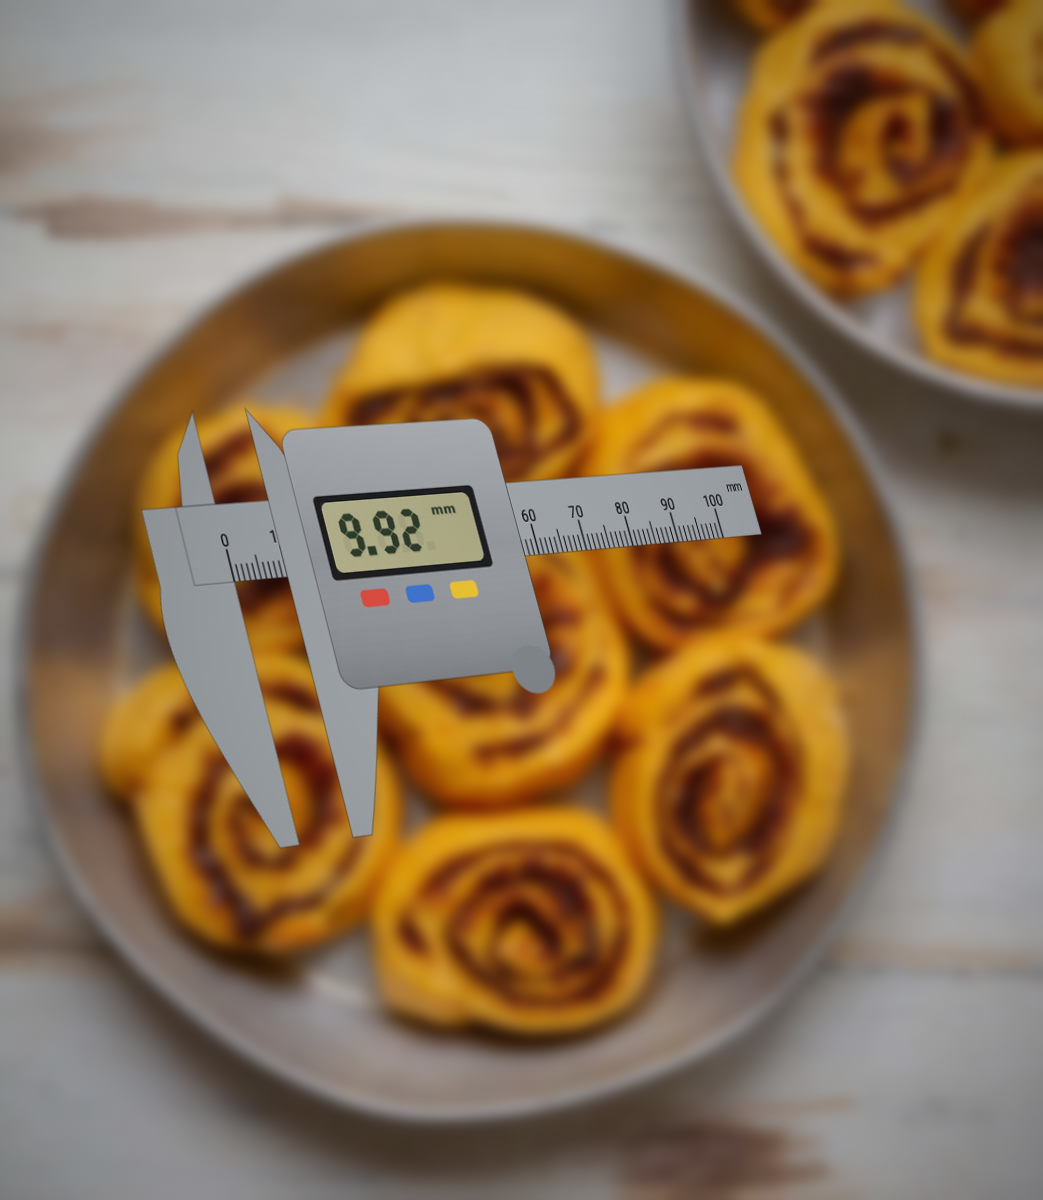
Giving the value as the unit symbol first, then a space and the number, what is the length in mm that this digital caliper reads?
mm 9.92
